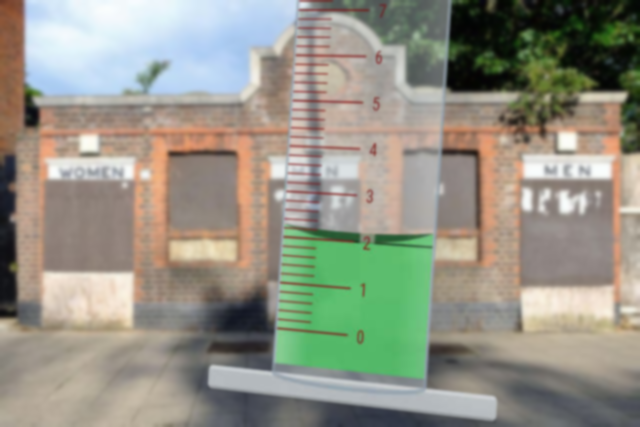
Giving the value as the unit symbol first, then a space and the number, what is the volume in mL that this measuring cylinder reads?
mL 2
